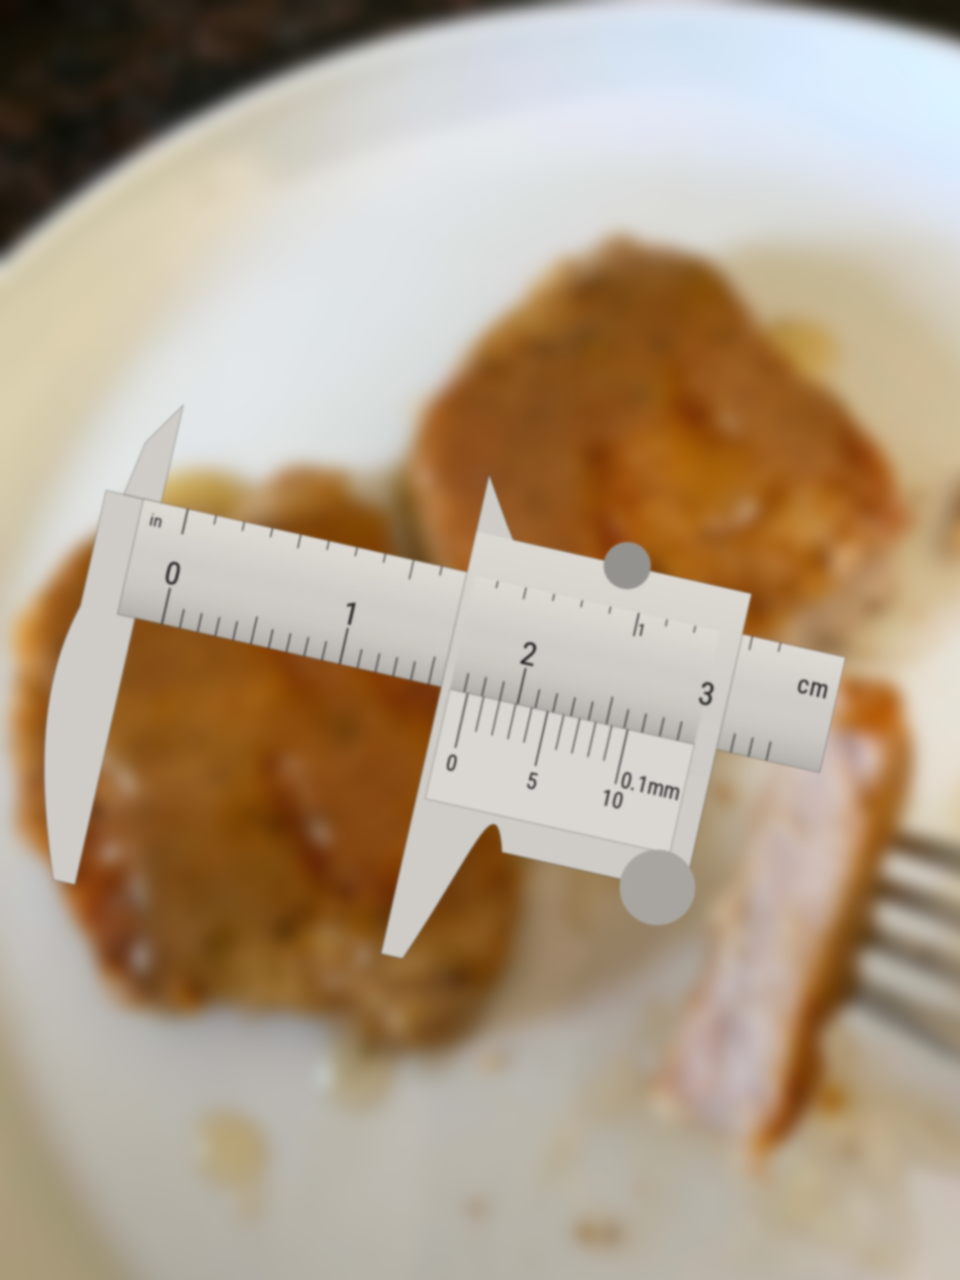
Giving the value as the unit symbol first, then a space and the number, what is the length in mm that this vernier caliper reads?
mm 17.2
